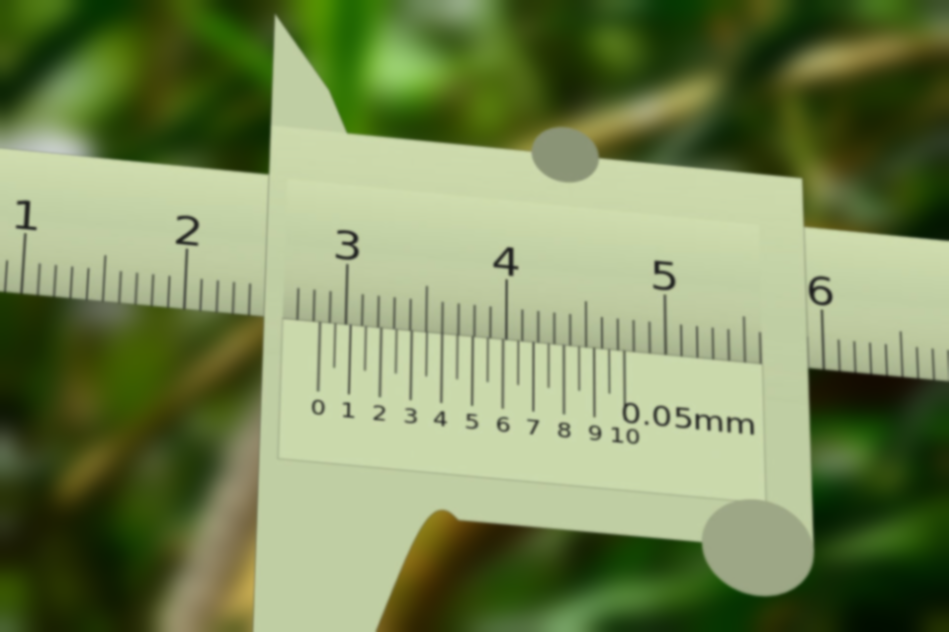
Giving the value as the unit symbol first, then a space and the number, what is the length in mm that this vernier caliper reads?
mm 28.4
